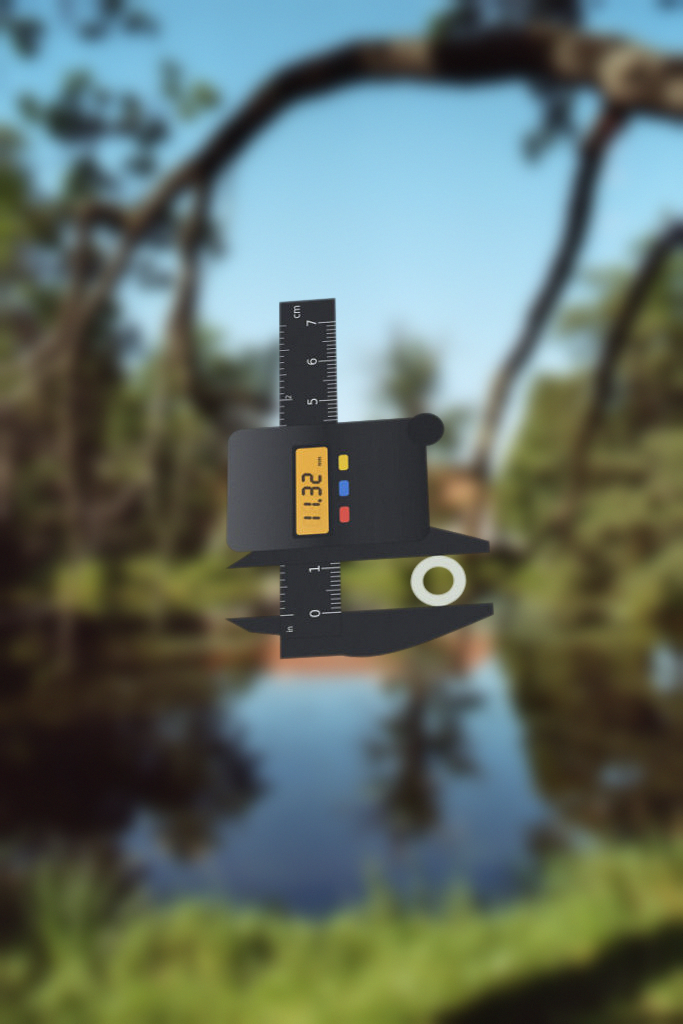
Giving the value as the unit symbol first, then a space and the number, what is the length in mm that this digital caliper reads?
mm 11.32
